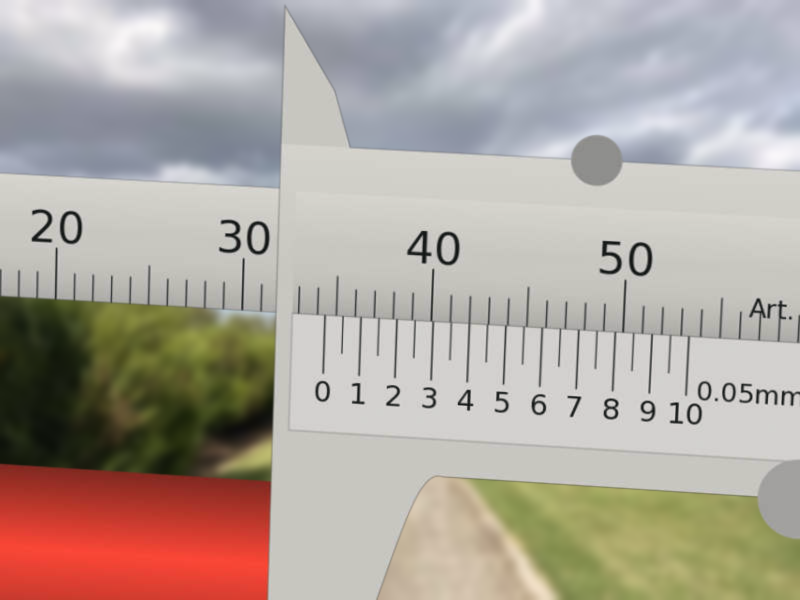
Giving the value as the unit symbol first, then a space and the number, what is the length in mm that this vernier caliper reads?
mm 34.4
